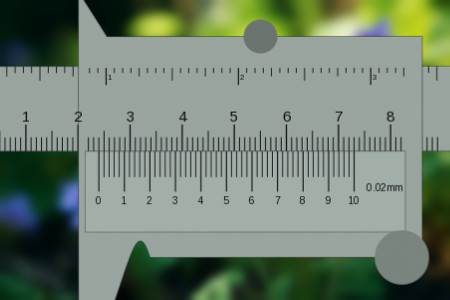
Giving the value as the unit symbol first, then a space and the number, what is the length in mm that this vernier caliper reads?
mm 24.0
